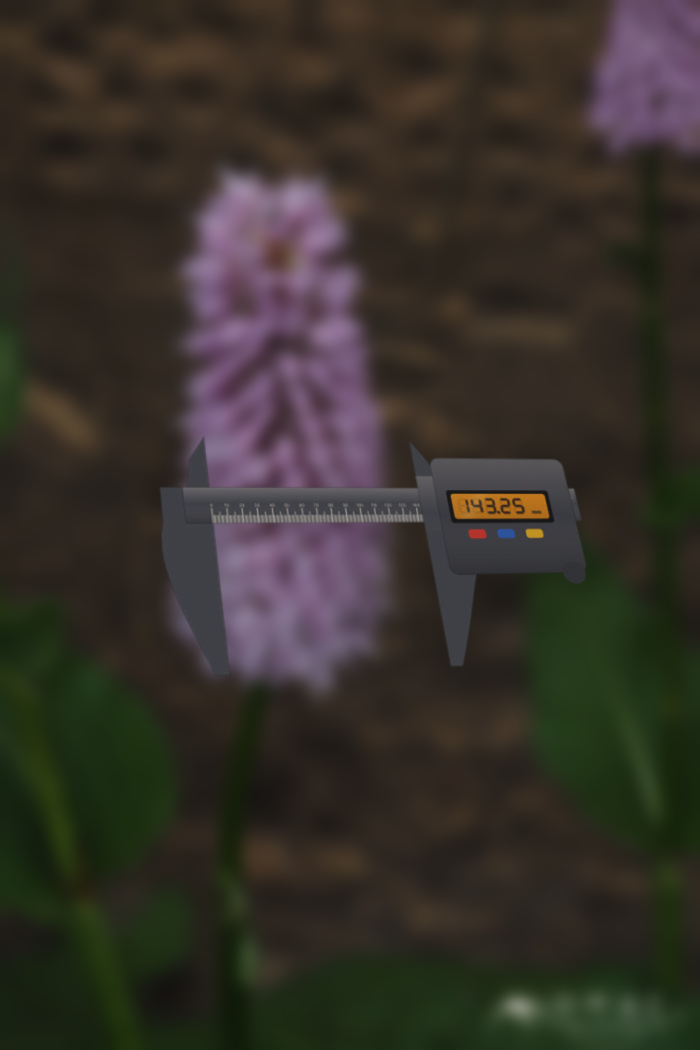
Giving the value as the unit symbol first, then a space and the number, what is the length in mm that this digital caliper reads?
mm 143.25
